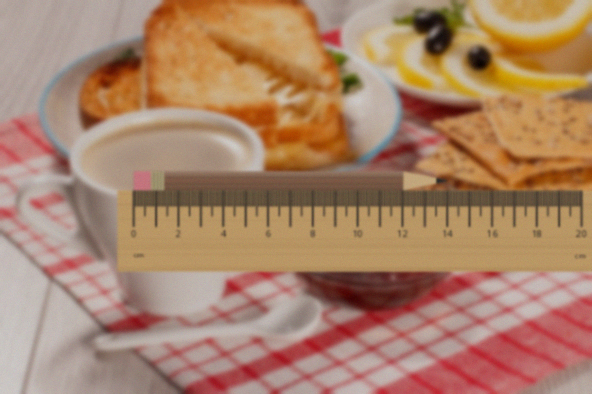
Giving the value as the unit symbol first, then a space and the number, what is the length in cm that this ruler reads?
cm 14
